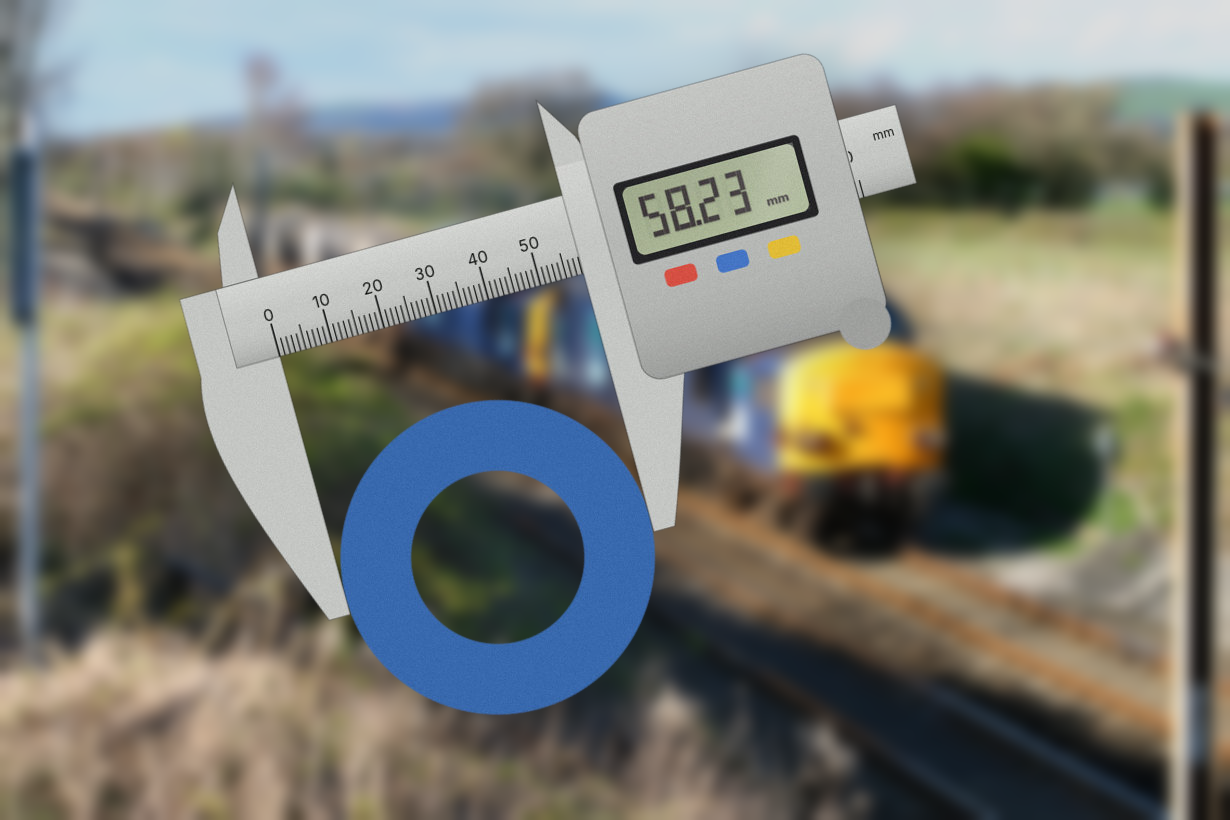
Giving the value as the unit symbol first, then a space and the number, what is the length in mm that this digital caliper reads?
mm 58.23
